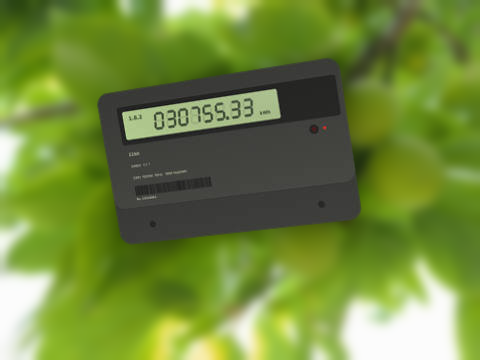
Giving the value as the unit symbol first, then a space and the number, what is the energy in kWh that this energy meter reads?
kWh 30755.33
